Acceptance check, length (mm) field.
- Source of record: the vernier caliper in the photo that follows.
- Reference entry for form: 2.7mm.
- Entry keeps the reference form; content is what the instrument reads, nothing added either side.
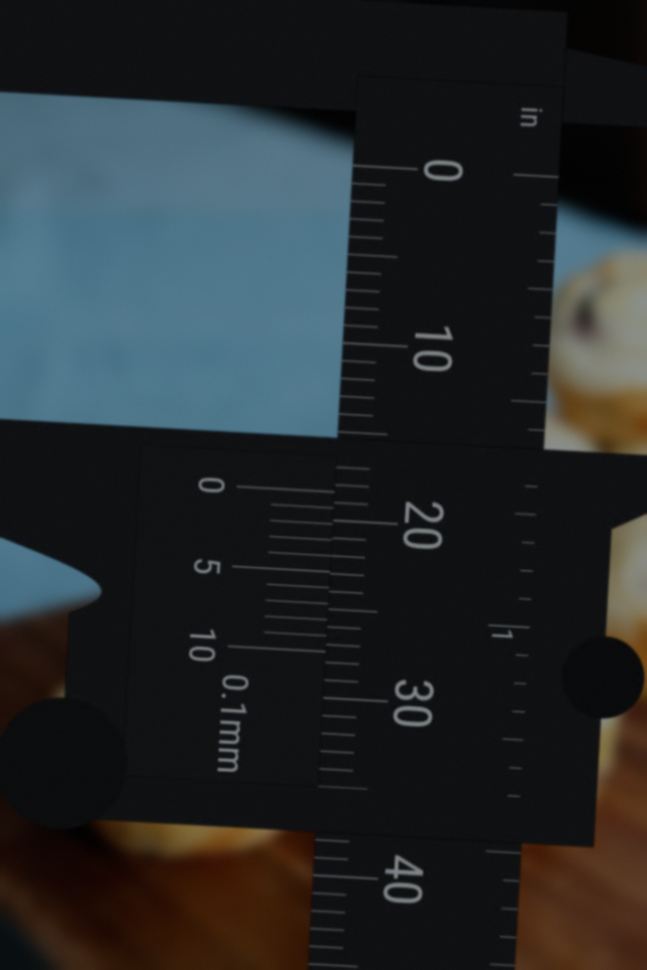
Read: 18.4mm
